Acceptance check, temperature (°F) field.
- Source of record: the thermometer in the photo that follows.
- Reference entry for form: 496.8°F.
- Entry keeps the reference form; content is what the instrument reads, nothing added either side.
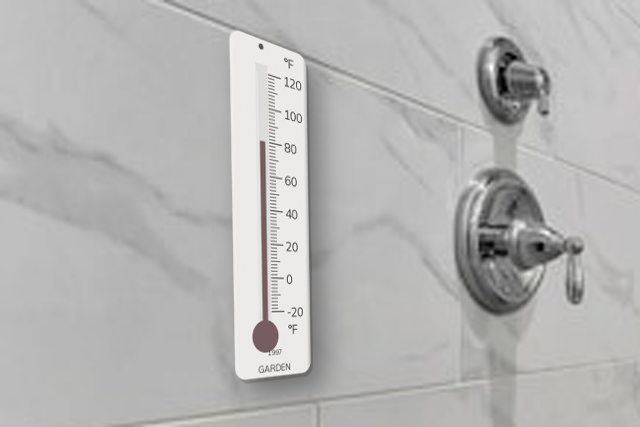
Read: 80°F
